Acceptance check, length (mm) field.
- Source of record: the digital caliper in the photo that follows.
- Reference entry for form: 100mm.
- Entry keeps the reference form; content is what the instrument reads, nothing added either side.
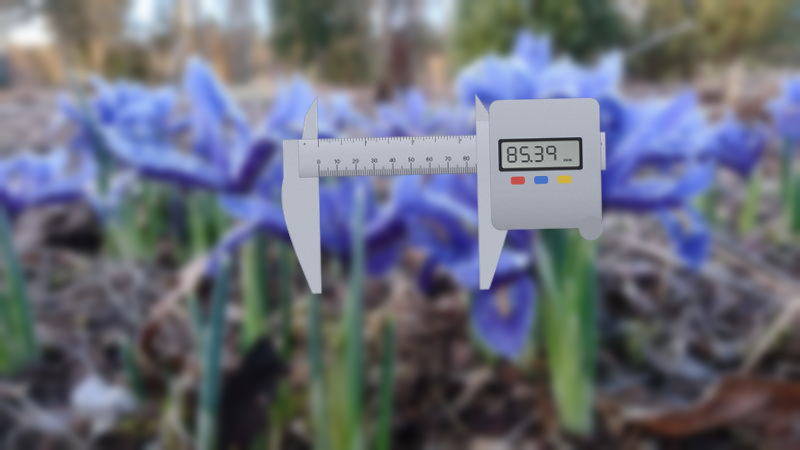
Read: 85.39mm
